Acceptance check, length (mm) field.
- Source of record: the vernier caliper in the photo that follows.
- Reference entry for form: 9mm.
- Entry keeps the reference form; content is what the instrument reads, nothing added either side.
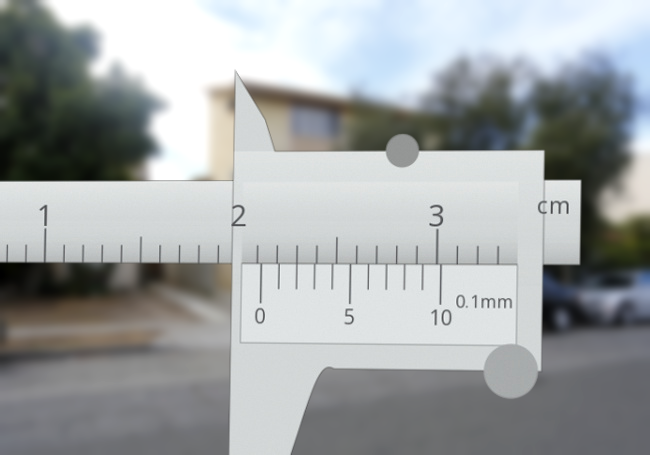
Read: 21.2mm
